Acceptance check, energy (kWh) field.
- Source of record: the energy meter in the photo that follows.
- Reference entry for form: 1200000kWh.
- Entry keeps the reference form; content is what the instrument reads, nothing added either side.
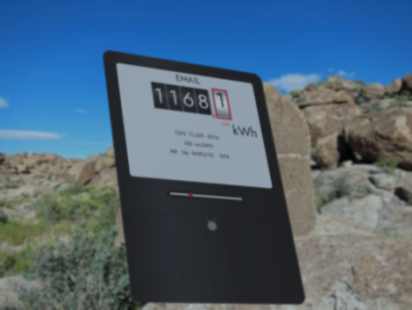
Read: 1168.1kWh
